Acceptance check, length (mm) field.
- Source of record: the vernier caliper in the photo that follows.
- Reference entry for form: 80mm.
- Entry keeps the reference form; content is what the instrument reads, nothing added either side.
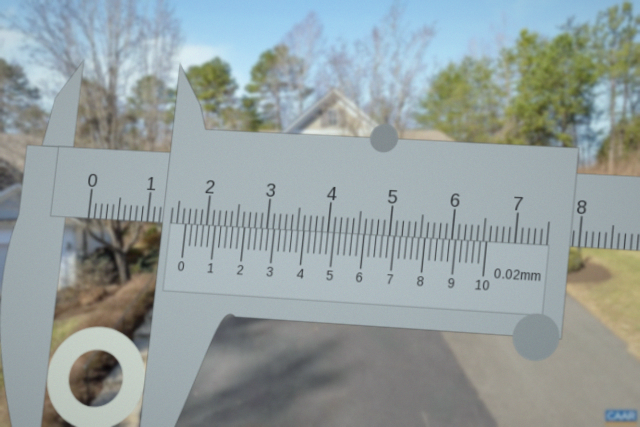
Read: 16.5mm
